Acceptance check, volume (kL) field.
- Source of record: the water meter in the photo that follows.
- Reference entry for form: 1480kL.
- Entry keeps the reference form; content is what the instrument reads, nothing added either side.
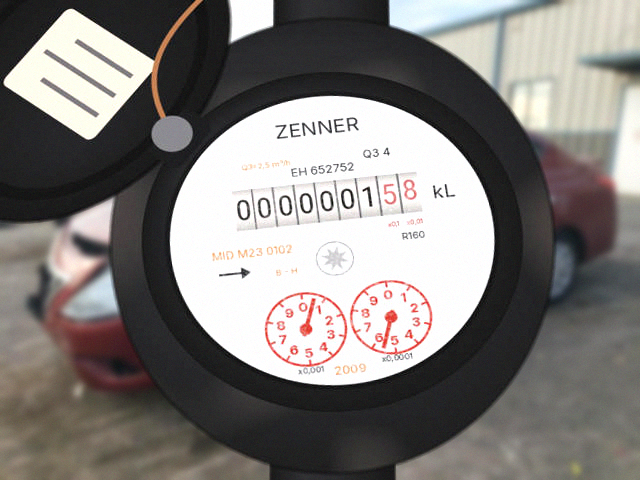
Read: 1.5805kL
